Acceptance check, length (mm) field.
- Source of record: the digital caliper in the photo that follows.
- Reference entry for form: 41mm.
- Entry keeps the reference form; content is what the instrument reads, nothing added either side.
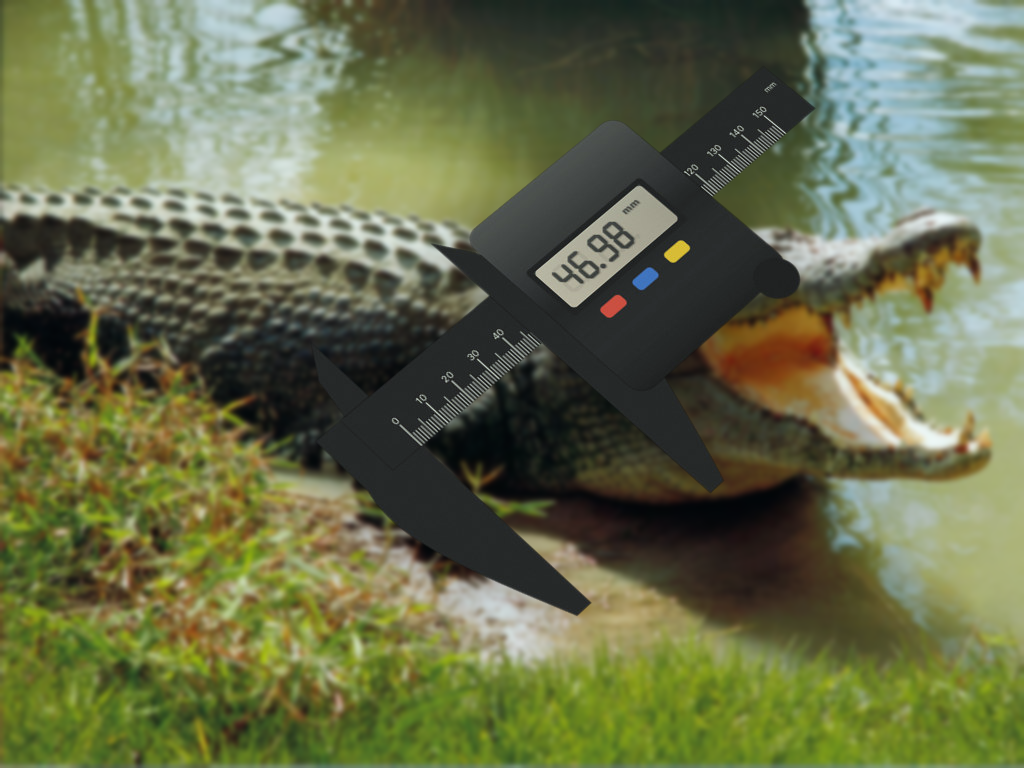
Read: 46.98mm
